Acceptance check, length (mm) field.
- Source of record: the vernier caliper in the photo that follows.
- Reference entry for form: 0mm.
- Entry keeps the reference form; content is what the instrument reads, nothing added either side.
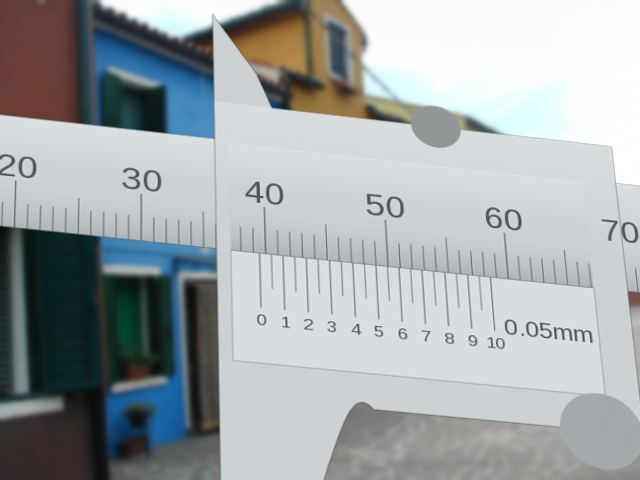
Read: 39.5mm
